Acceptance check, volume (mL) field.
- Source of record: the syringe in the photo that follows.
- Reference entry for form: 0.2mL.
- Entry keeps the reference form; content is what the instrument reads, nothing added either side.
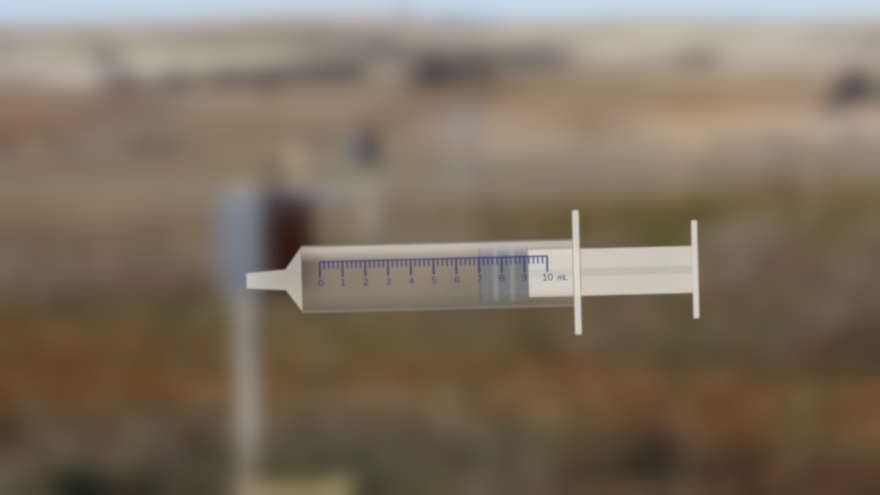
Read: 7mL
